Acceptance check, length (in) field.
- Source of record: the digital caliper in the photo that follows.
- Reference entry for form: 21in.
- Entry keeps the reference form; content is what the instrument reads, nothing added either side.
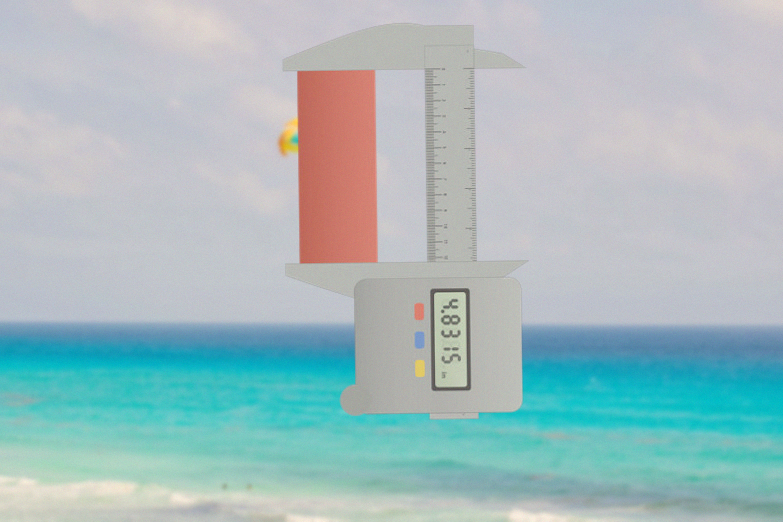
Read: 4.8315in
